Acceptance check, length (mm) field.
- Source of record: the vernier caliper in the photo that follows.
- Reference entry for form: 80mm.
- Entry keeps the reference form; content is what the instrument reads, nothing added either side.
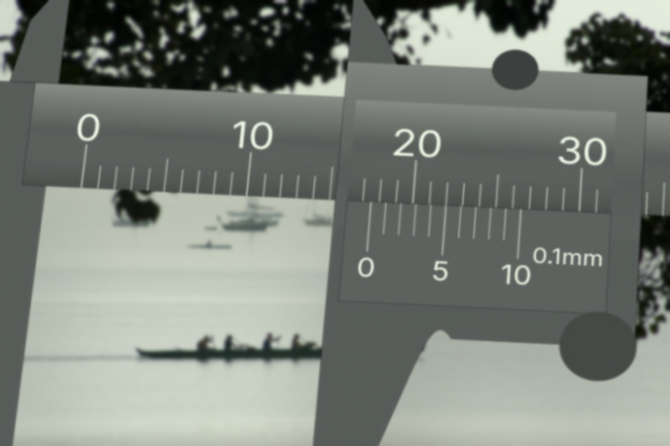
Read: 17.5mm
